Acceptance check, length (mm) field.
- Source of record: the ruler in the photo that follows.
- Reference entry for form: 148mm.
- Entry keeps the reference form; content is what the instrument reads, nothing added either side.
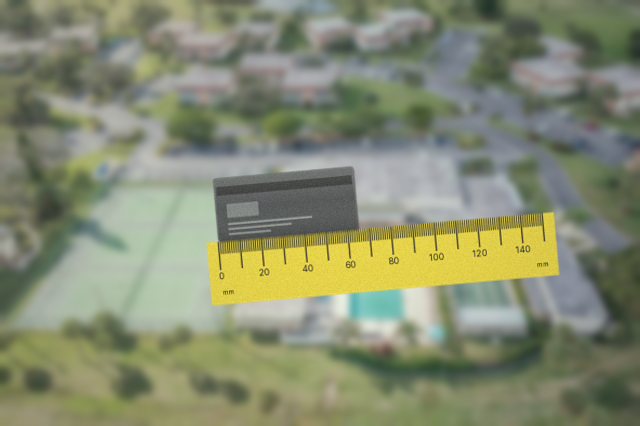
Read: 65mm
